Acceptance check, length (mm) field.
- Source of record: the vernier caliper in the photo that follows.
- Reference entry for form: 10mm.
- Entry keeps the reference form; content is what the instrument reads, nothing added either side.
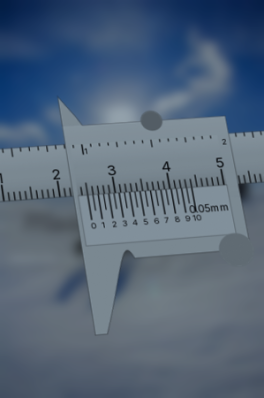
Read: 25.0mm
